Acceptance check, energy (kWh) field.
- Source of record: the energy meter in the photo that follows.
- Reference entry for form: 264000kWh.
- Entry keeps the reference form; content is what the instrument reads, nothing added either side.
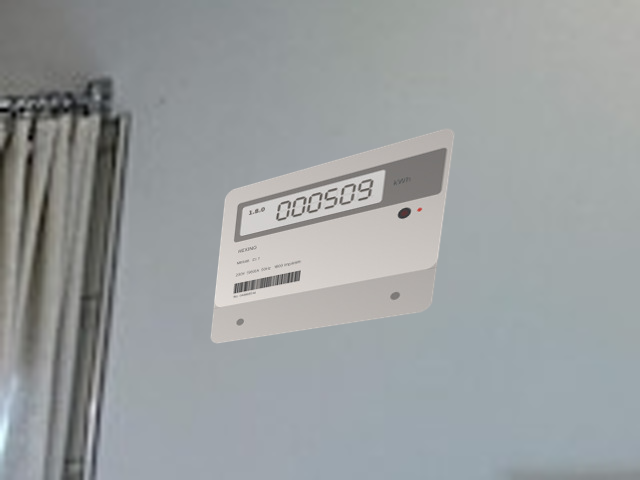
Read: 509kWh
